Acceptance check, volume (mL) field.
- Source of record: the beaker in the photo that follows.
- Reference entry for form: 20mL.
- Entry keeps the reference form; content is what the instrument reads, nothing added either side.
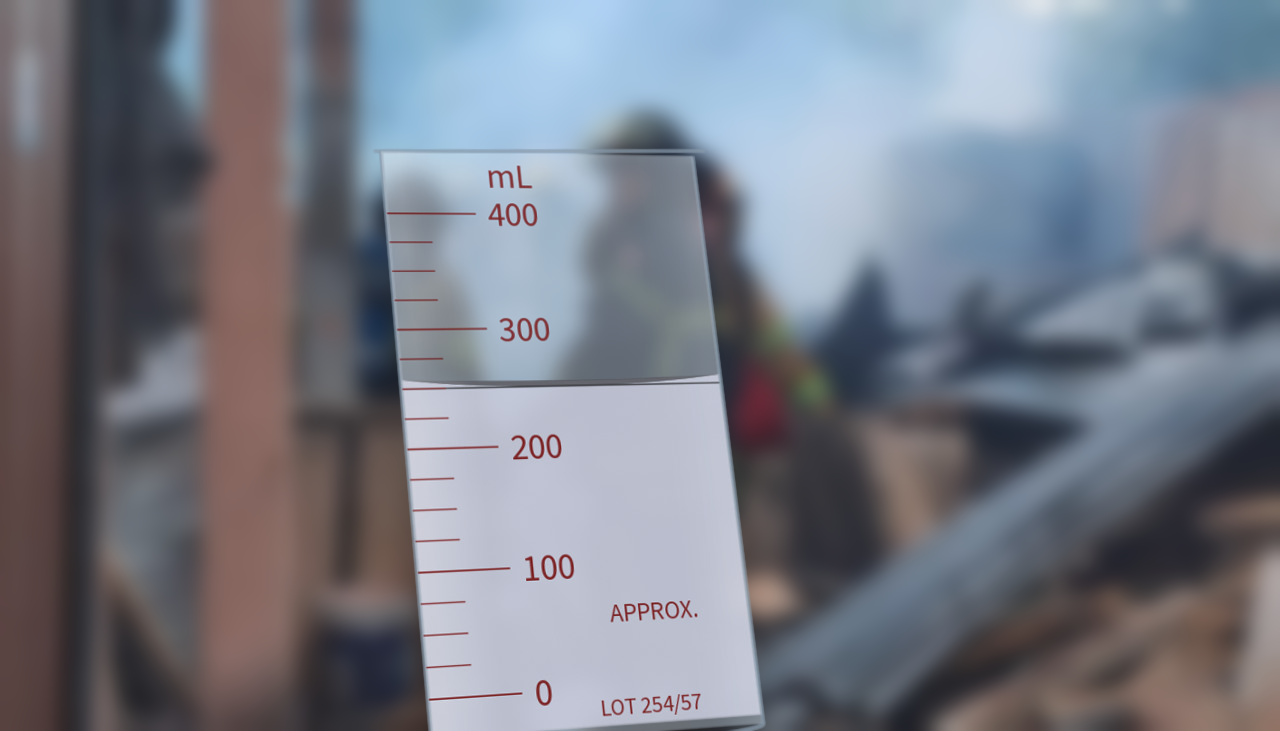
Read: 250mL
